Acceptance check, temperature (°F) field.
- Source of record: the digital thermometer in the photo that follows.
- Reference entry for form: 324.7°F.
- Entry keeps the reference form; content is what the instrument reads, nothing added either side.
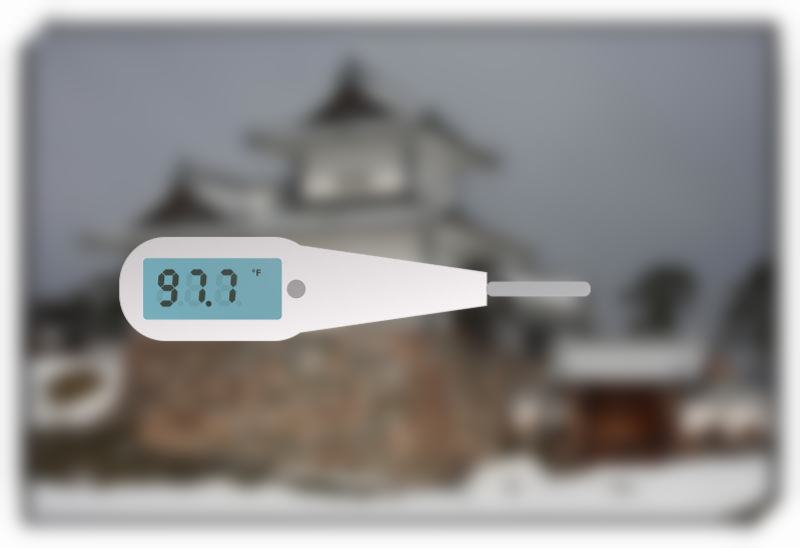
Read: 97.7°F
